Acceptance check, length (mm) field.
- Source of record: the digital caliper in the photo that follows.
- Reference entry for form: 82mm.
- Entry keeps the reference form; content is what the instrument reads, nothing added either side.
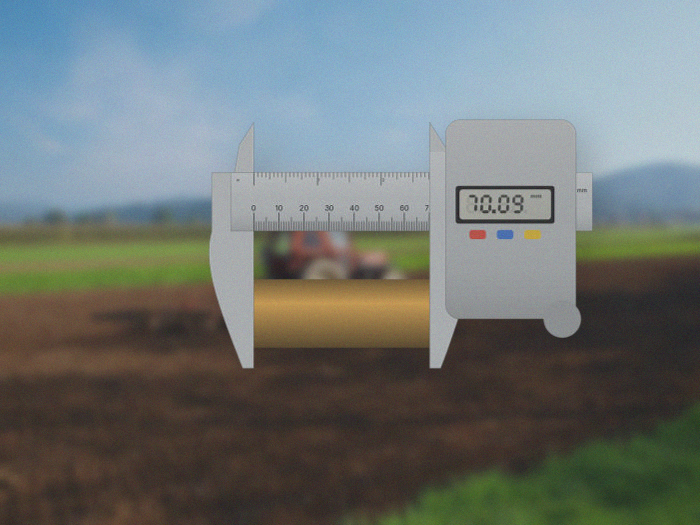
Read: 70.09mm
